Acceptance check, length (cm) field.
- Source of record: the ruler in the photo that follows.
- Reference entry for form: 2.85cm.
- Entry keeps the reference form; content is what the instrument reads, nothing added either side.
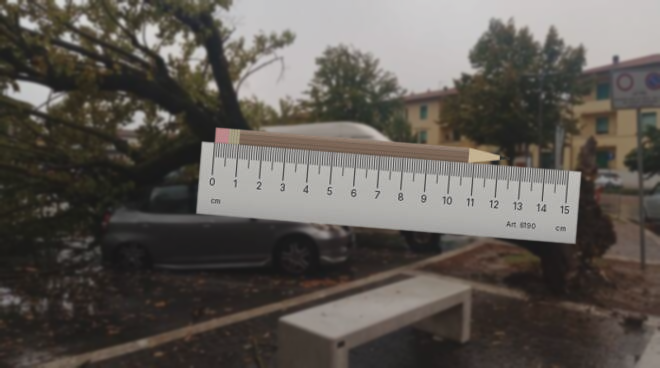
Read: 12.5cm
